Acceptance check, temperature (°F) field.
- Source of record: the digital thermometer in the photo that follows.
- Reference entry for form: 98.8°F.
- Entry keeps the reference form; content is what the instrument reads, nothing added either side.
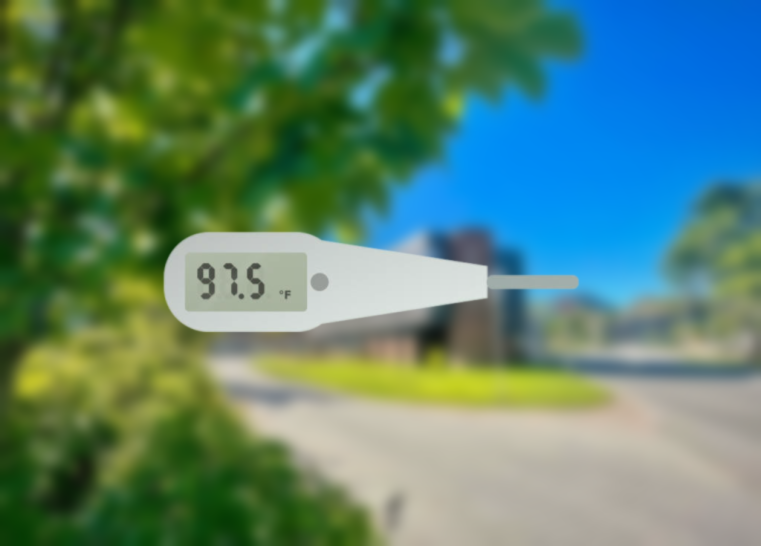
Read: 97.5°F
